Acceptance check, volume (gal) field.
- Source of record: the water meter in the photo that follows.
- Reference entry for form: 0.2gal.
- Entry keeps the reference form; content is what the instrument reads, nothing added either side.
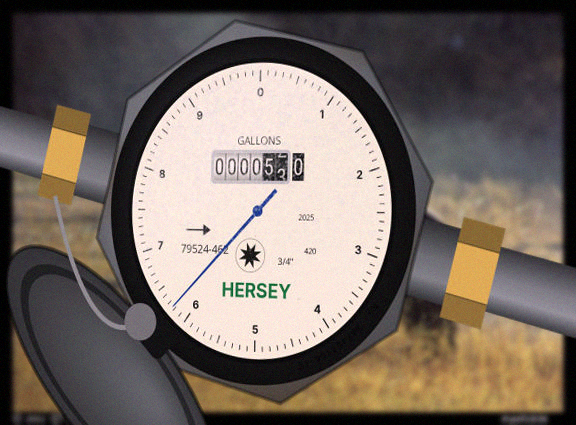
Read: 526.2gal
